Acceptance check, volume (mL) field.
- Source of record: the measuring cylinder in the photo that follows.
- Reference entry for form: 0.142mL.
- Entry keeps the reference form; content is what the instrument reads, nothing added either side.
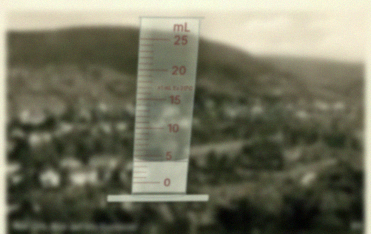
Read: 4mL
